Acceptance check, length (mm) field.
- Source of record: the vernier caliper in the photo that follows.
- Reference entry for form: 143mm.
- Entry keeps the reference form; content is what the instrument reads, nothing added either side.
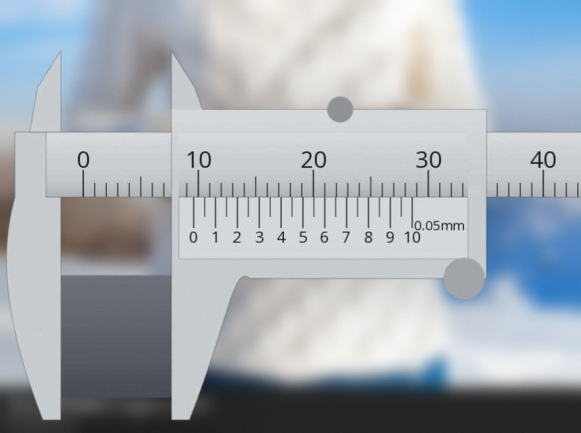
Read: 9.6mm
